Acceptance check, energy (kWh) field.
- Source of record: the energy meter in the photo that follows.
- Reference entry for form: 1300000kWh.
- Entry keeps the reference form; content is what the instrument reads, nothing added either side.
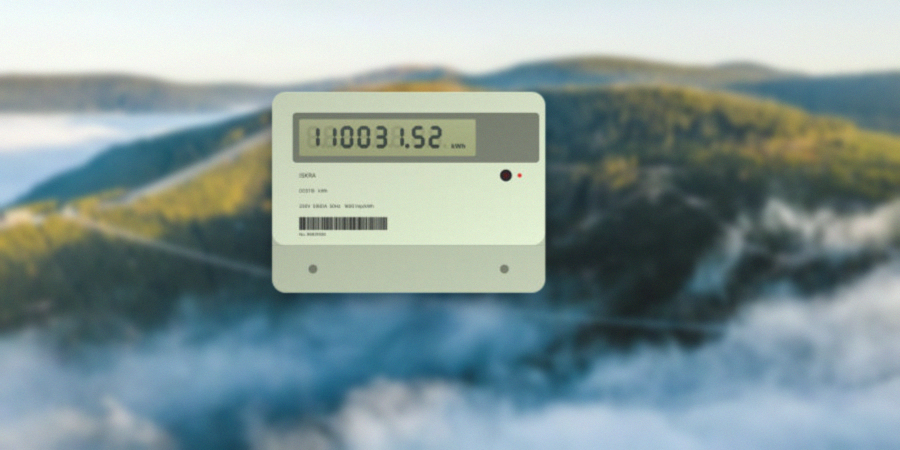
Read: 110031.52kWh
